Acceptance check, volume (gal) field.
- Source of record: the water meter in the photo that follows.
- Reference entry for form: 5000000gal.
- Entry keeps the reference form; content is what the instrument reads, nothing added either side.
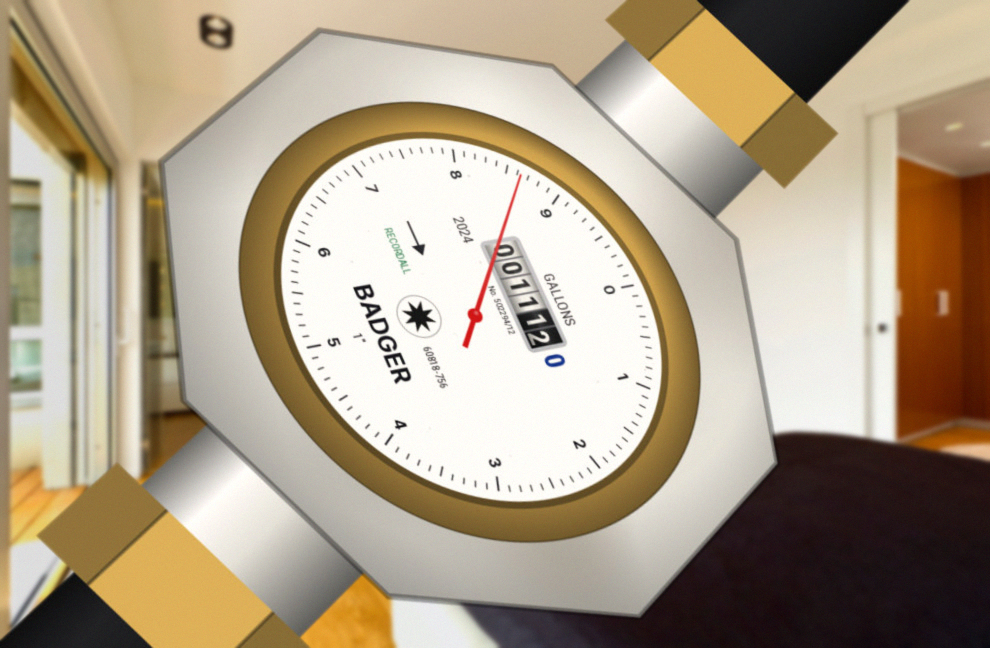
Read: 11118.6gal
